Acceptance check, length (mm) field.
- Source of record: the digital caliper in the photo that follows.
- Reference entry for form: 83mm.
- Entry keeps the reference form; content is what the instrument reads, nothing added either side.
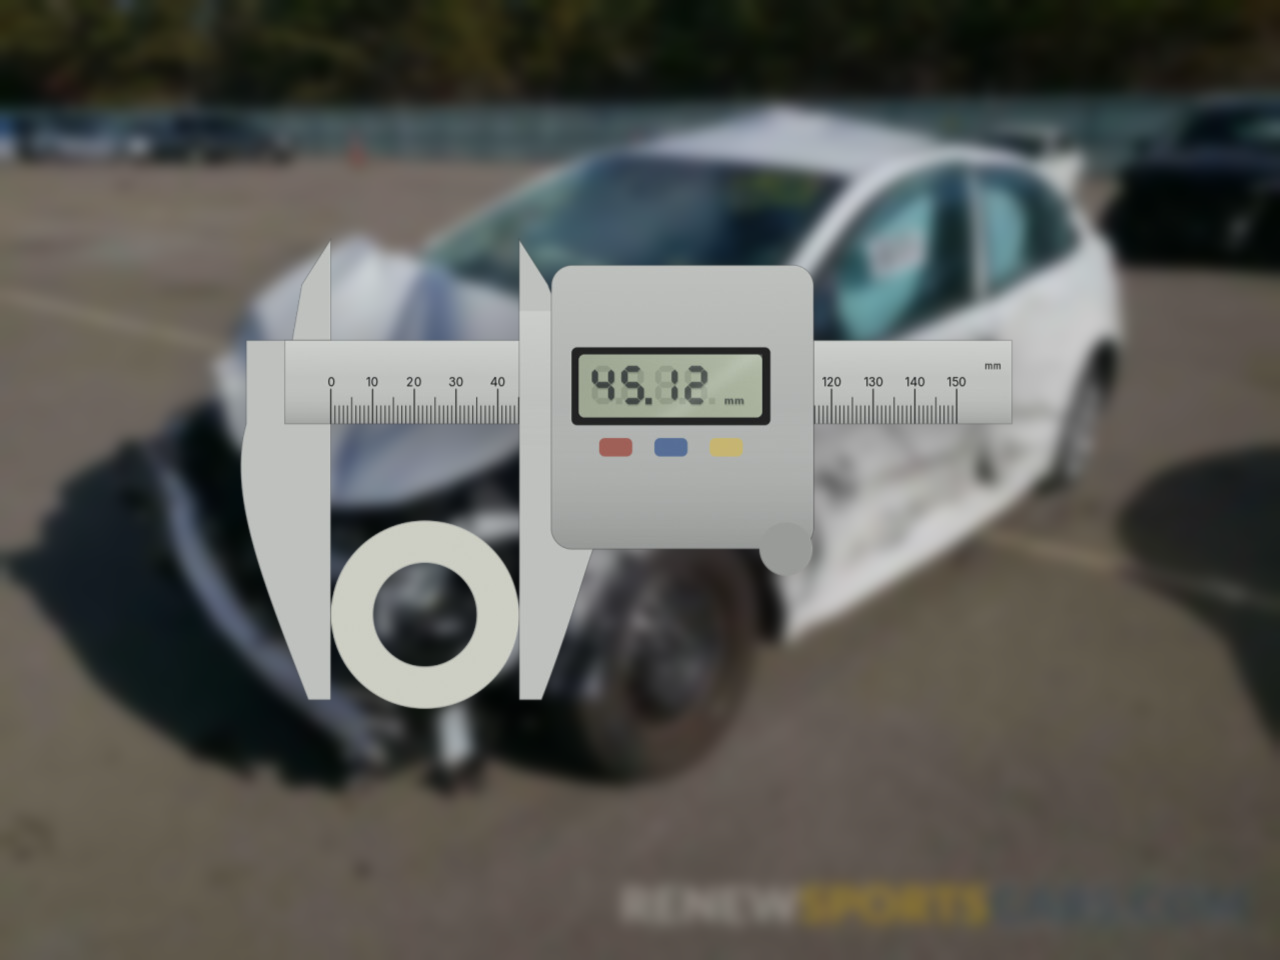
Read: 45.12mm
